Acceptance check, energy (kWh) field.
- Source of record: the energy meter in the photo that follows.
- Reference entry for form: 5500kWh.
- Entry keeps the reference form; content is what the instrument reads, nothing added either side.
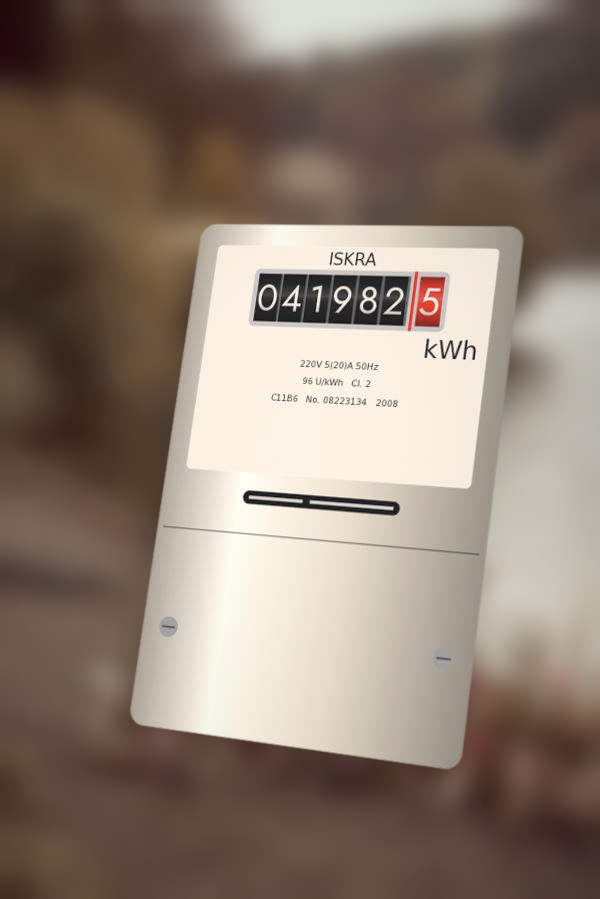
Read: 41982.5kWh
